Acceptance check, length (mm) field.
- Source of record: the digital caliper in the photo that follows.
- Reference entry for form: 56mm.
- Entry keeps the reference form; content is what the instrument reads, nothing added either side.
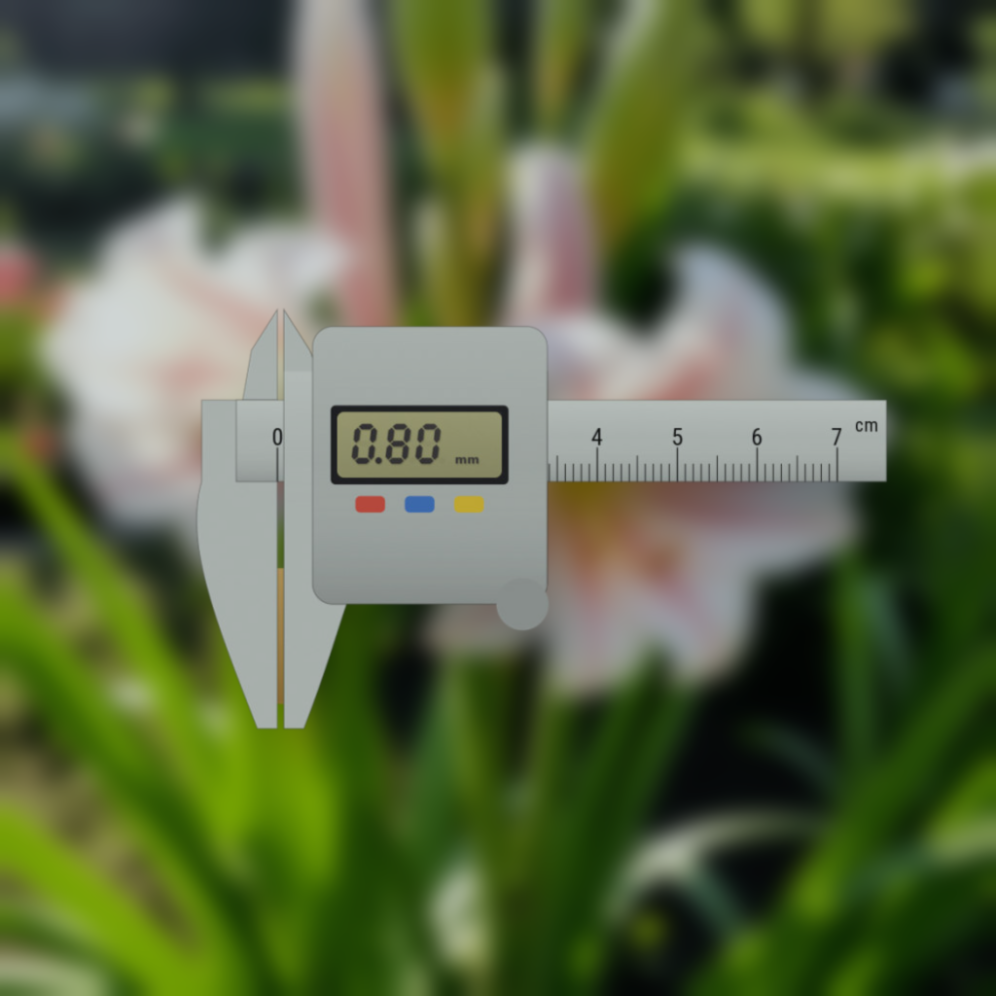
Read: 0.80mm
